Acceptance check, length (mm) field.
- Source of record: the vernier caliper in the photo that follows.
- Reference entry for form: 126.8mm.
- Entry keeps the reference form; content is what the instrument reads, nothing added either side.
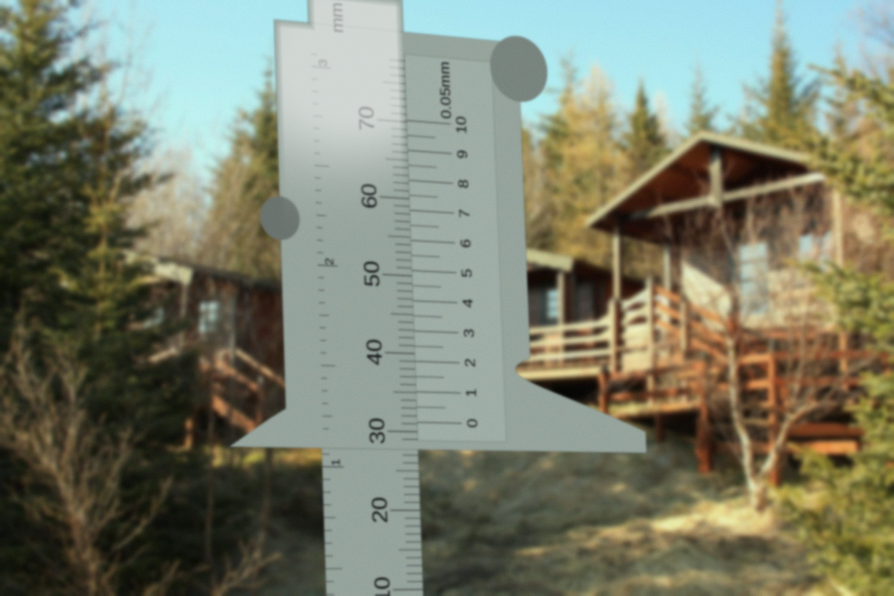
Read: 31.2mm
